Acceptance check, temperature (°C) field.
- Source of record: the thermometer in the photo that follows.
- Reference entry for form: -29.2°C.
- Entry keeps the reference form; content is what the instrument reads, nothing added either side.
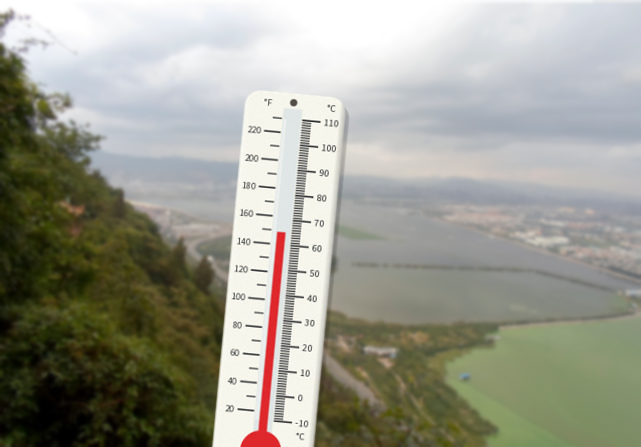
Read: 65°C
